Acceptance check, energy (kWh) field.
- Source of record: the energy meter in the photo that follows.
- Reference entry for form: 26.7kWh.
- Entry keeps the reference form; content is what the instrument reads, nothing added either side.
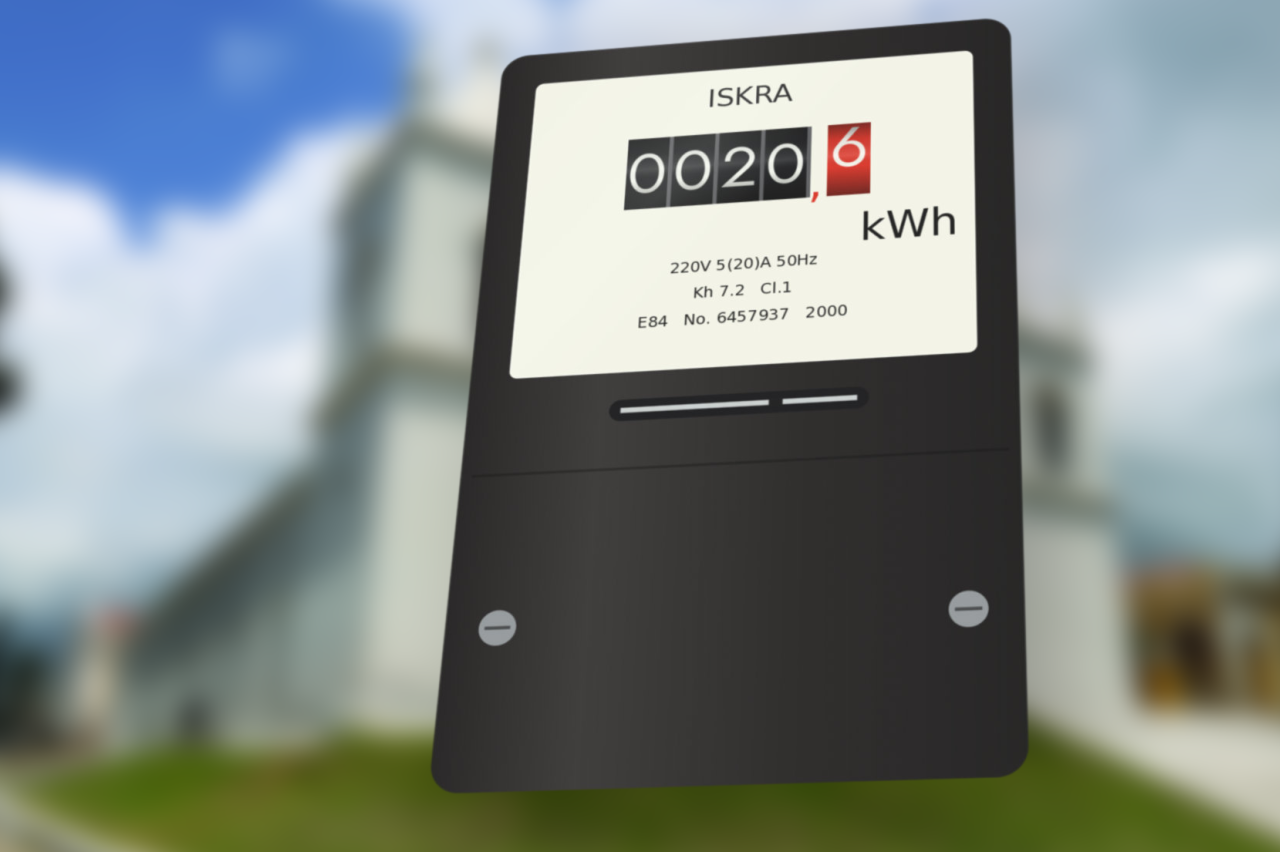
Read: 20.6kWh
